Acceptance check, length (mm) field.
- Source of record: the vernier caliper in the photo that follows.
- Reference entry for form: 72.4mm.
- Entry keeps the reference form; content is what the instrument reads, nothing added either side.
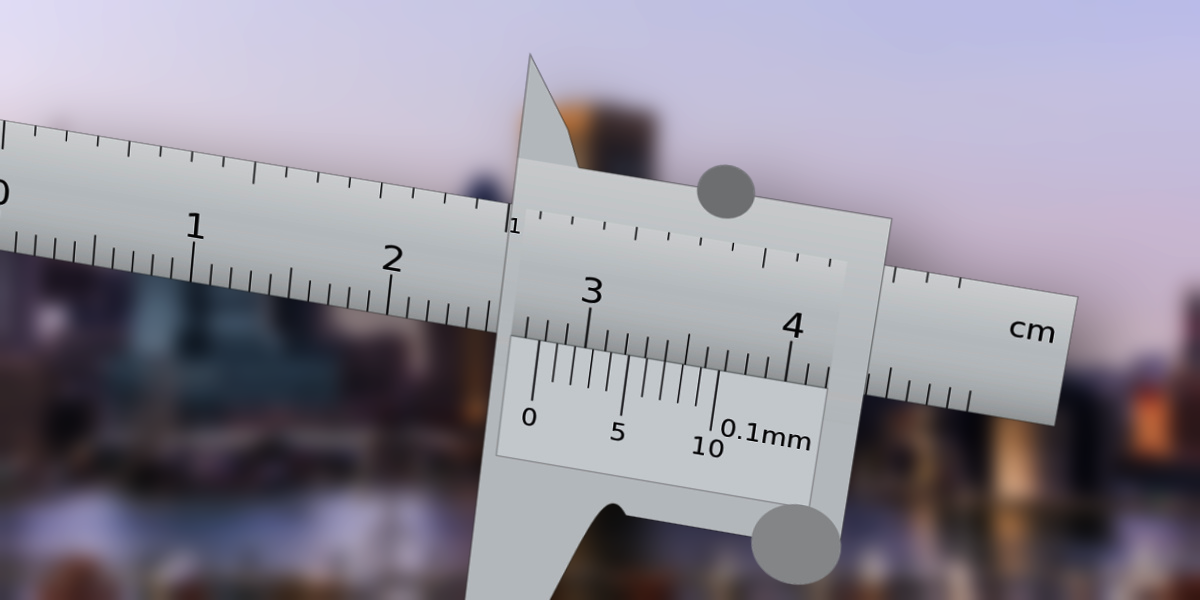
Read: 27.7mm
